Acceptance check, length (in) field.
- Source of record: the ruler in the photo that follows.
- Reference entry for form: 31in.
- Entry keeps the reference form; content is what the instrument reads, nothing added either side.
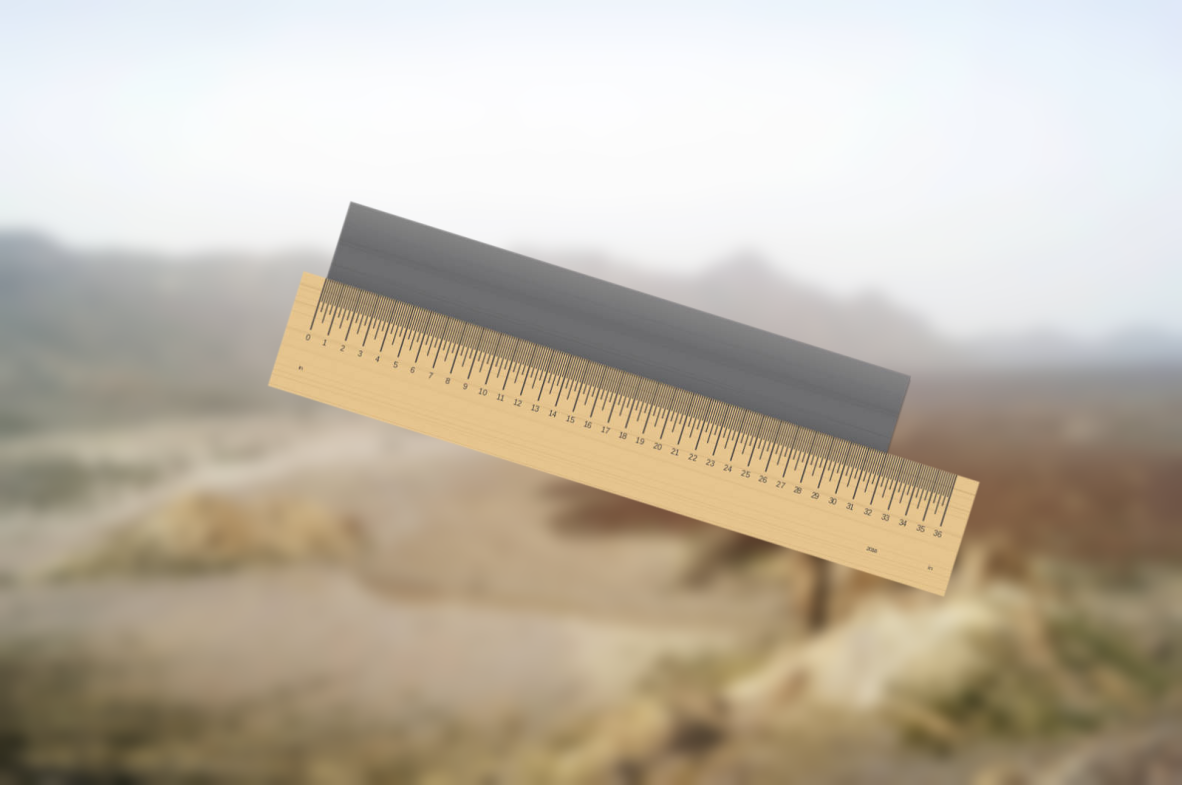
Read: 32in
